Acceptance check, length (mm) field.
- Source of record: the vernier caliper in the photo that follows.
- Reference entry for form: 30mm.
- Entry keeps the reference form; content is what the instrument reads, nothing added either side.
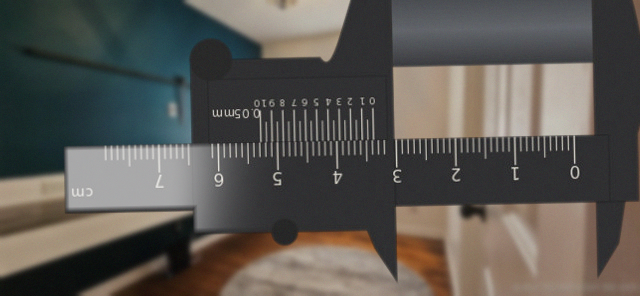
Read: 33.8mm
